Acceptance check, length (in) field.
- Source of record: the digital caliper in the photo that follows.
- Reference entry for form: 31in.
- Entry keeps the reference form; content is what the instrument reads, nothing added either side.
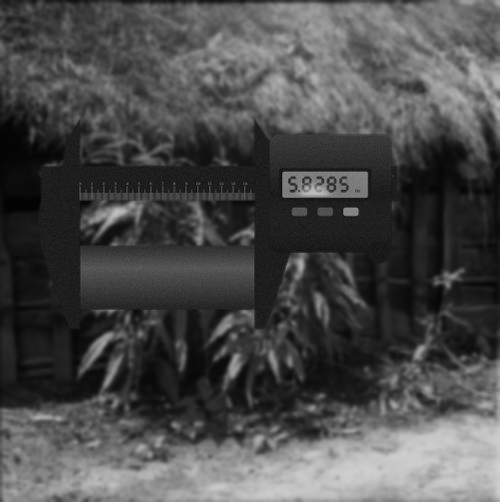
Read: 5.8285in
